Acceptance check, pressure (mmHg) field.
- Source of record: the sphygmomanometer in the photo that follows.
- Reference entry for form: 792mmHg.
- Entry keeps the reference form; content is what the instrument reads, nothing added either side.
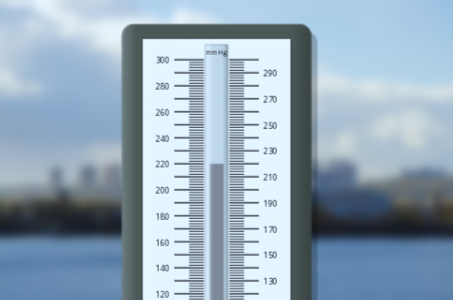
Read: 220mmHg
